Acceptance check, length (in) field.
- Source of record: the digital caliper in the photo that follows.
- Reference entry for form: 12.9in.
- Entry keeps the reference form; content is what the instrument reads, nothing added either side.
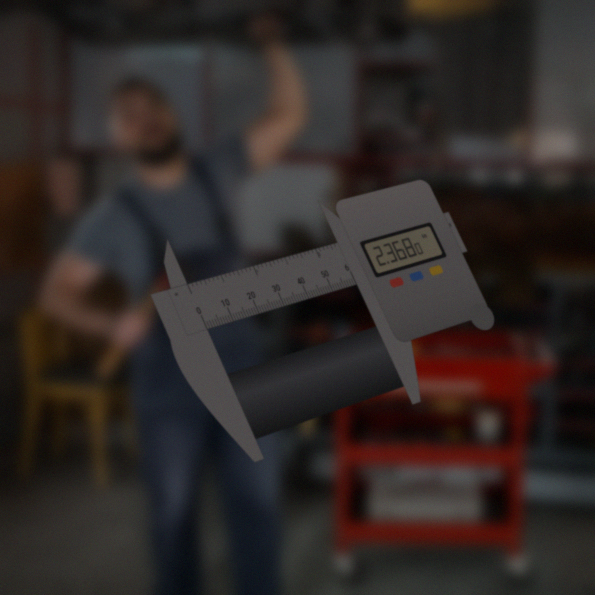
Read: 2.3680in
